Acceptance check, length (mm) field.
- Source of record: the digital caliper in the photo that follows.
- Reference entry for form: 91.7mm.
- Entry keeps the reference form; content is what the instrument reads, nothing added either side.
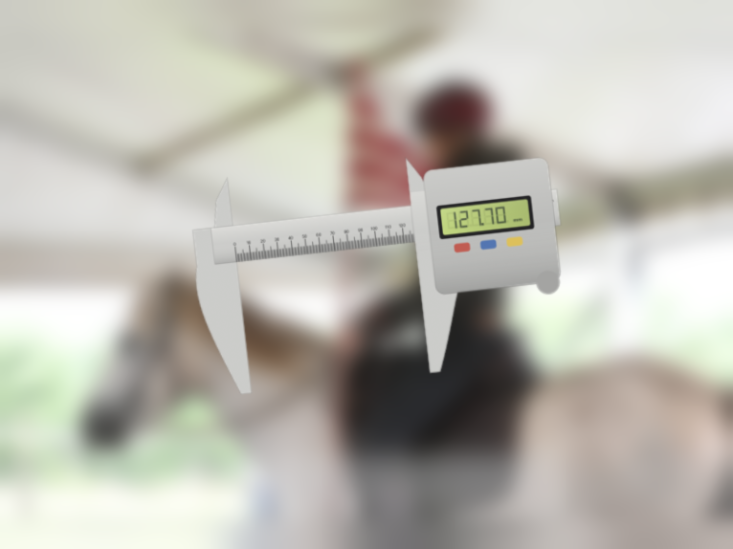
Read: 127.70mm
